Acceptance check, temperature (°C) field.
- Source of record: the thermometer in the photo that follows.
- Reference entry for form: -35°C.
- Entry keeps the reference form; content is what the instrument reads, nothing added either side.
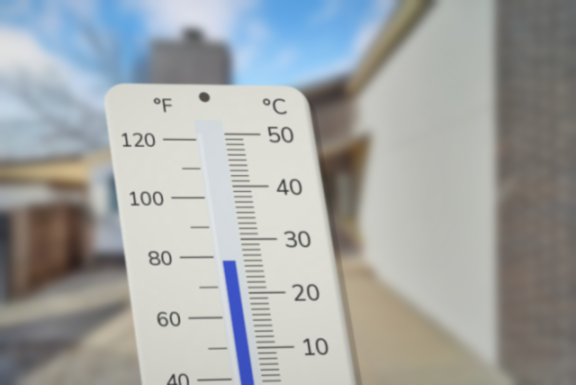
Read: 26°C
